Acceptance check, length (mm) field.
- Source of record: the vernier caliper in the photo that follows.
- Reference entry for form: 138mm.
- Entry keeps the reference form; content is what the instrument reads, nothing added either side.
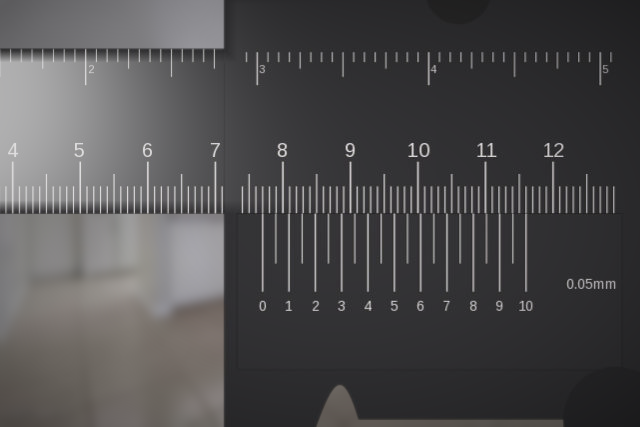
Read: 77.0mm
